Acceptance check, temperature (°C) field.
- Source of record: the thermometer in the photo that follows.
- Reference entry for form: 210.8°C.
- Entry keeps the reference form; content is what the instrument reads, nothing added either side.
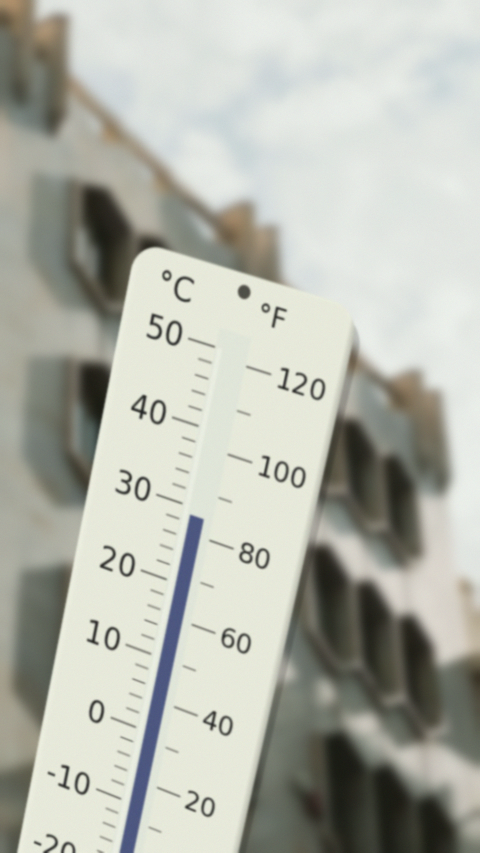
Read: 29°C
